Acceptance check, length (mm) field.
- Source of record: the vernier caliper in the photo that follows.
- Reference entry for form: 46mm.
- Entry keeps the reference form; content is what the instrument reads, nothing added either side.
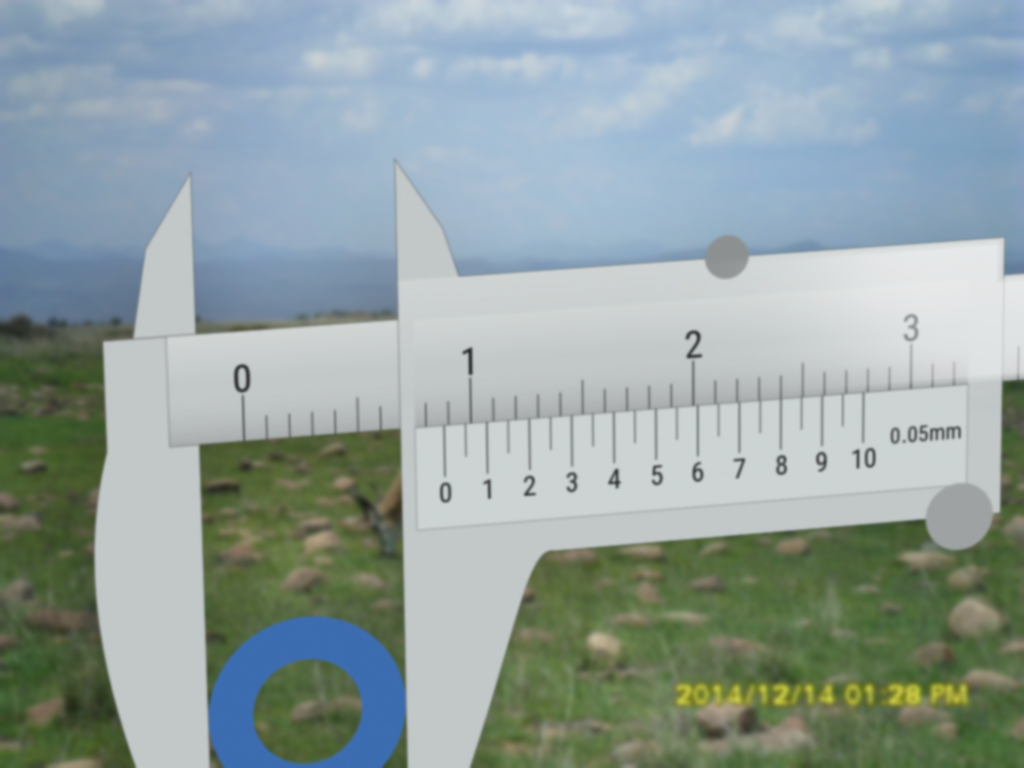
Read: 8.8mm
